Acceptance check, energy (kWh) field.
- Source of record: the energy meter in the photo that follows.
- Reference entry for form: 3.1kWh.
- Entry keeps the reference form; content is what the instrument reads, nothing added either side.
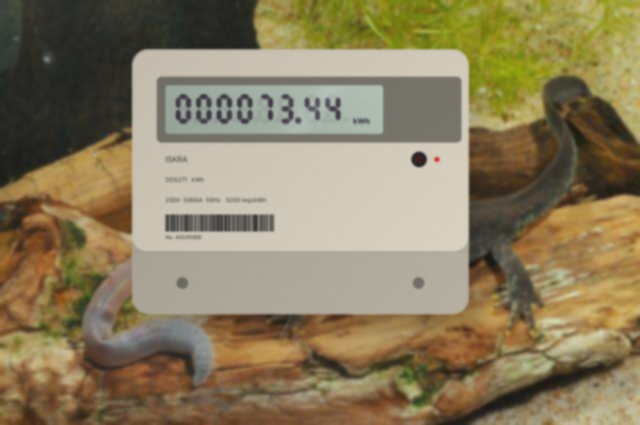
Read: 73.44kWh
